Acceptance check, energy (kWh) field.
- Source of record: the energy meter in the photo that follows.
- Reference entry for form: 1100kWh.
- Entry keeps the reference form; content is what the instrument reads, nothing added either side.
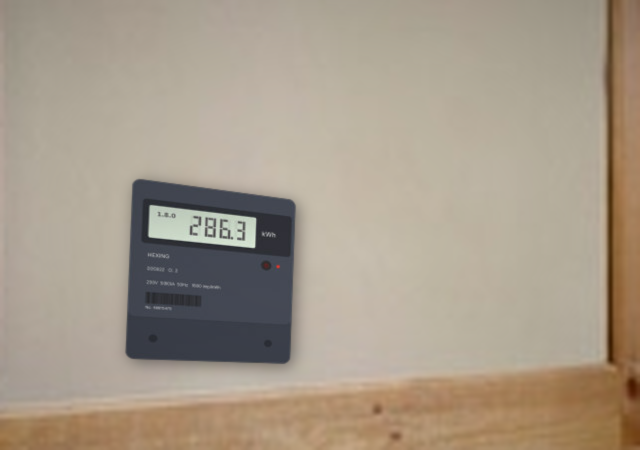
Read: 286.3kWh
